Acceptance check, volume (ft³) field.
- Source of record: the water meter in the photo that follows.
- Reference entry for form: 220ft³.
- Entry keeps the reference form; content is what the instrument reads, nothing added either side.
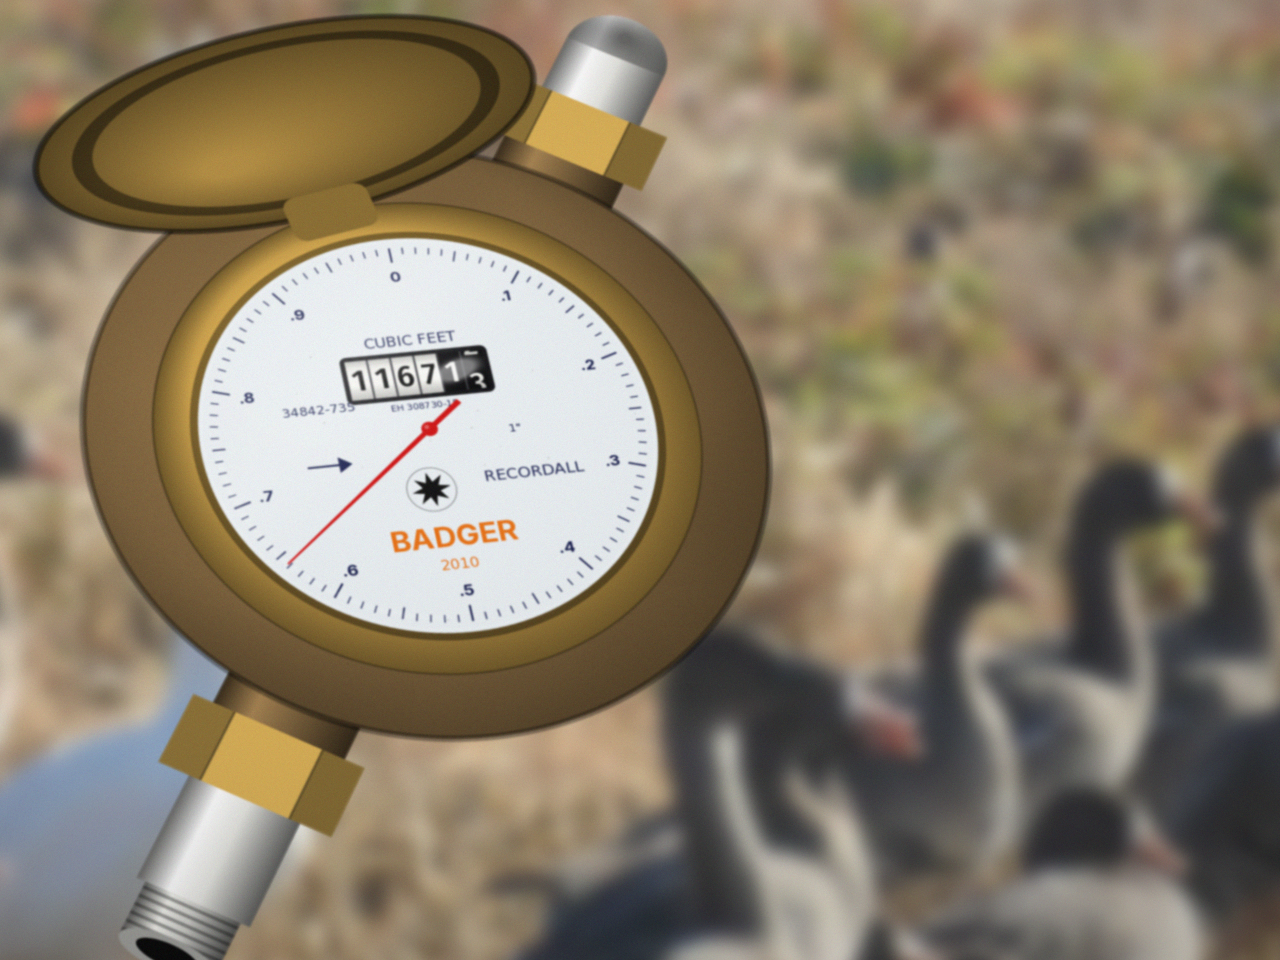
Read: 116712.64ft³
